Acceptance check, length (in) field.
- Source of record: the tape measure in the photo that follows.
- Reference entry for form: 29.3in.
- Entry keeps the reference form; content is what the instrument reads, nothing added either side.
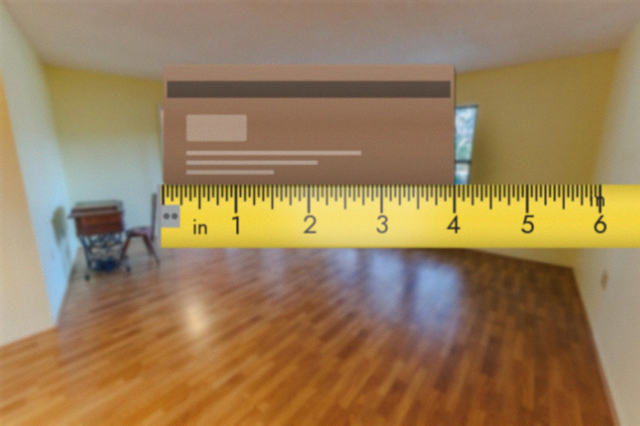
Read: 4in
